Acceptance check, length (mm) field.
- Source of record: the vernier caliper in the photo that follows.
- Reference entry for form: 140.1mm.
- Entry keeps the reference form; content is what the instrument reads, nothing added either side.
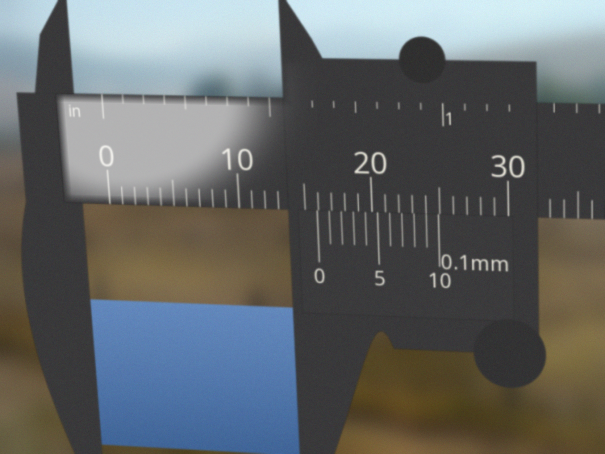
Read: 15.9mm
